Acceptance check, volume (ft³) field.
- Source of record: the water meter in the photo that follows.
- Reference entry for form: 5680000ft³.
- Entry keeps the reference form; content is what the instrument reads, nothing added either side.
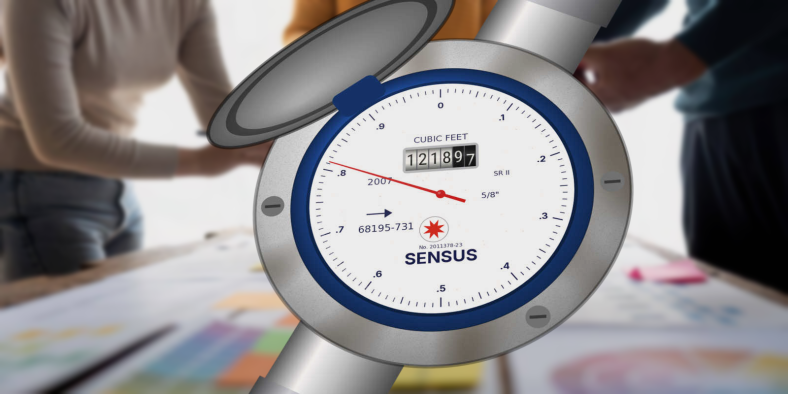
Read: 121896.81ft³
